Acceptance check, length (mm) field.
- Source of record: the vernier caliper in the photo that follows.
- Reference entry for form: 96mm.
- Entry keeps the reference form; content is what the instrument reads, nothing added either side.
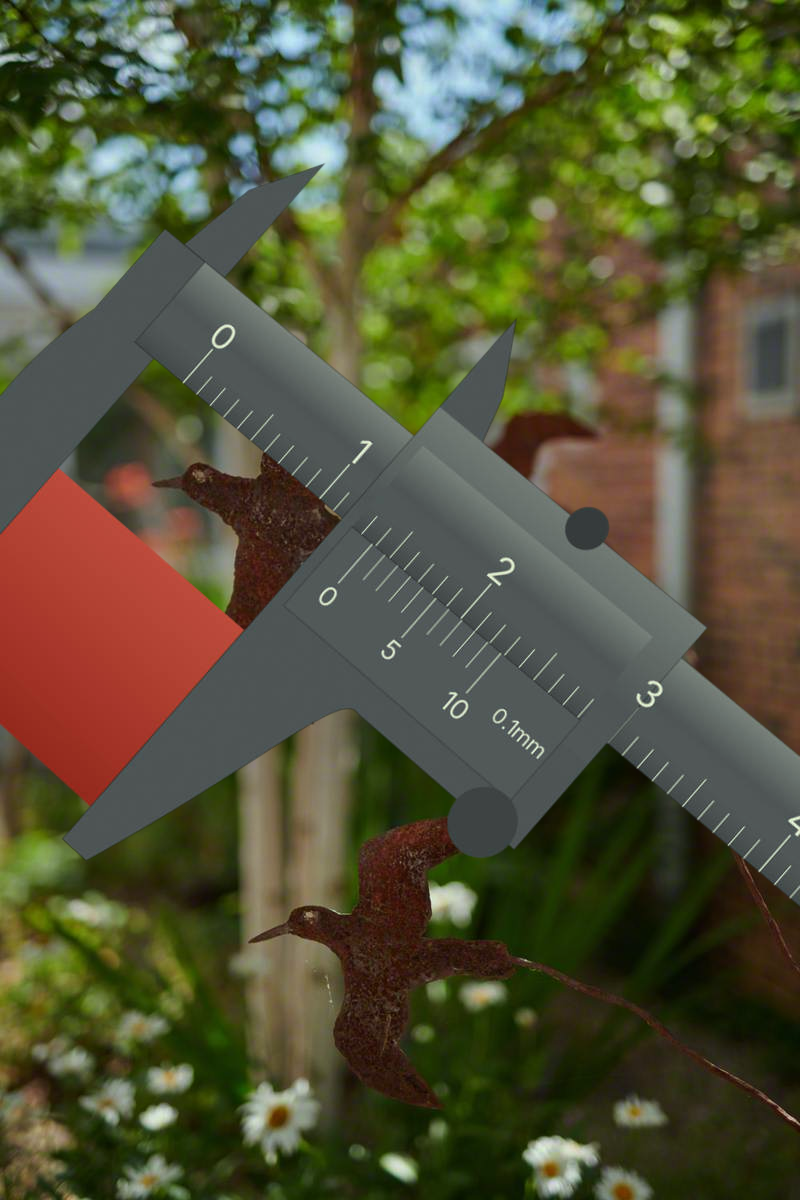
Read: 13.8mm
